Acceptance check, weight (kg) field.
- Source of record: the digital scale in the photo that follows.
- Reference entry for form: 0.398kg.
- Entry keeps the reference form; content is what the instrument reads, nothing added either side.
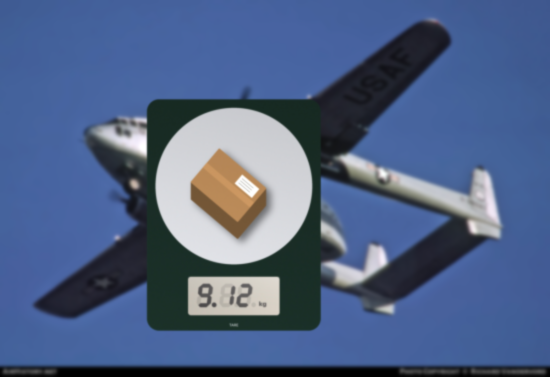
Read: 9.12kg
